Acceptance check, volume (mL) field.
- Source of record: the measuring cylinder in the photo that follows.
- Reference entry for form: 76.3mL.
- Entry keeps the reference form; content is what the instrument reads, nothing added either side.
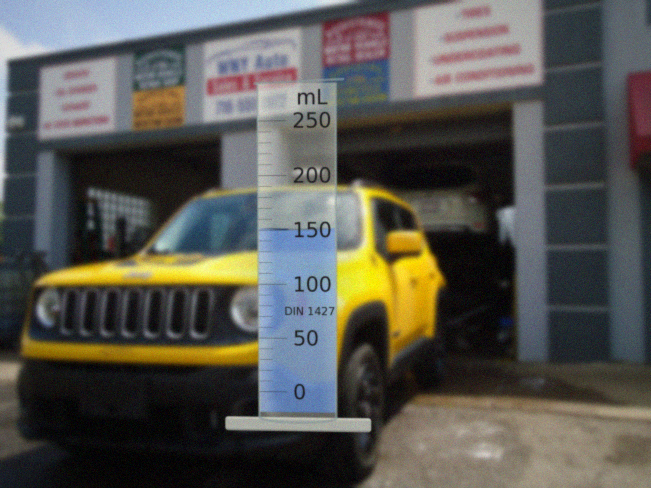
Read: 150mL
